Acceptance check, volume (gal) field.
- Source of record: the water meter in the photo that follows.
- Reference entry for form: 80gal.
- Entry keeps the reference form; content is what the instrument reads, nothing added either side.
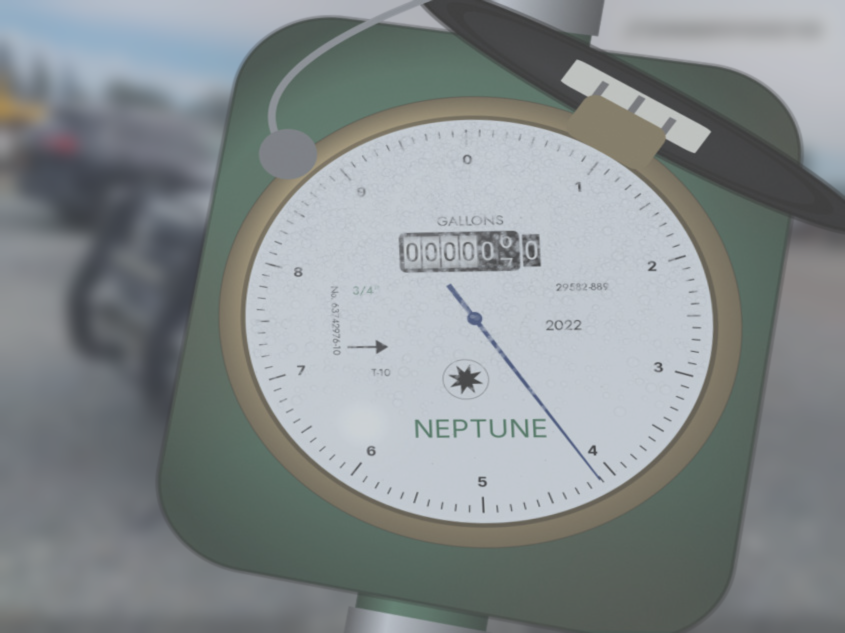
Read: 64.1gal
